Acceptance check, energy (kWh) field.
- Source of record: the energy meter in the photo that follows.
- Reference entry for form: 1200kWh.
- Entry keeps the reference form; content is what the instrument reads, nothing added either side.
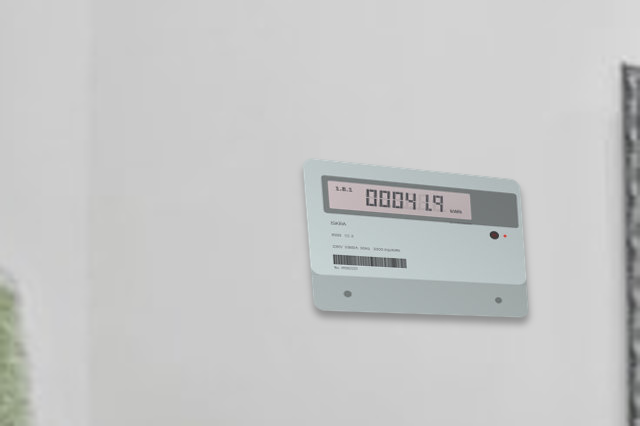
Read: 41.9kWh
